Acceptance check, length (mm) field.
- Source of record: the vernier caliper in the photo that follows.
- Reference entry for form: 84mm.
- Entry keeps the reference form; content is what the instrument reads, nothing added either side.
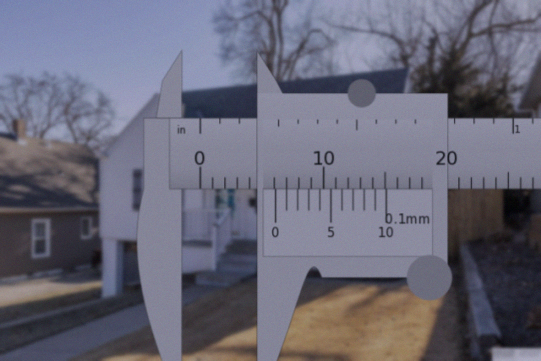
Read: 6.1mm
